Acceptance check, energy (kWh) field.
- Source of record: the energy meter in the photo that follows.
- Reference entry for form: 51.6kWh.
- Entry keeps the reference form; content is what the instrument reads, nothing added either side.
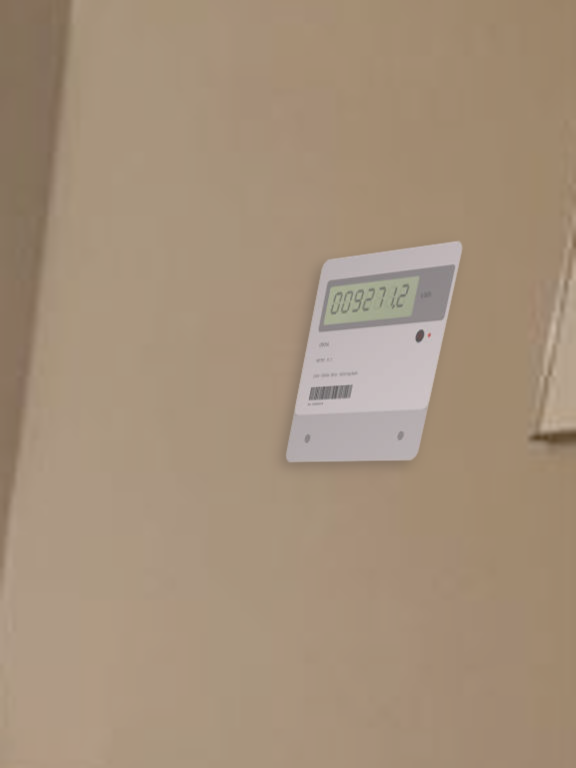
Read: 9271.2kWh
